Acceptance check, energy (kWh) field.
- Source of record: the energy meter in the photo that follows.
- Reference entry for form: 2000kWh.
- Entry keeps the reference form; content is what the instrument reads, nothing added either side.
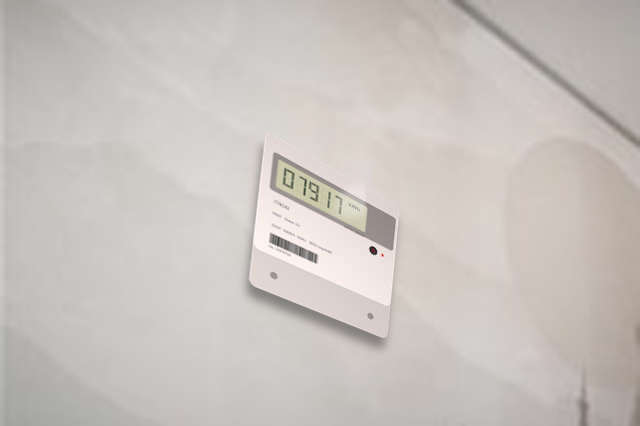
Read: 7917kWh
